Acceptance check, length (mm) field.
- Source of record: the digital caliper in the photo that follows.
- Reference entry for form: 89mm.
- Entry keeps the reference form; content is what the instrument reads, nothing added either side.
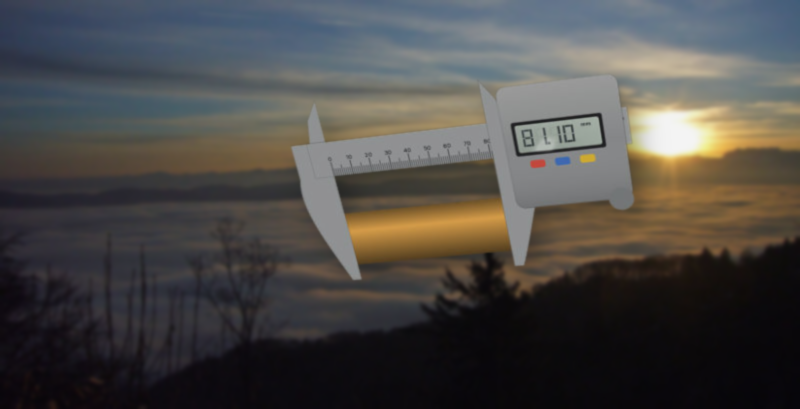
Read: 81.10mm
